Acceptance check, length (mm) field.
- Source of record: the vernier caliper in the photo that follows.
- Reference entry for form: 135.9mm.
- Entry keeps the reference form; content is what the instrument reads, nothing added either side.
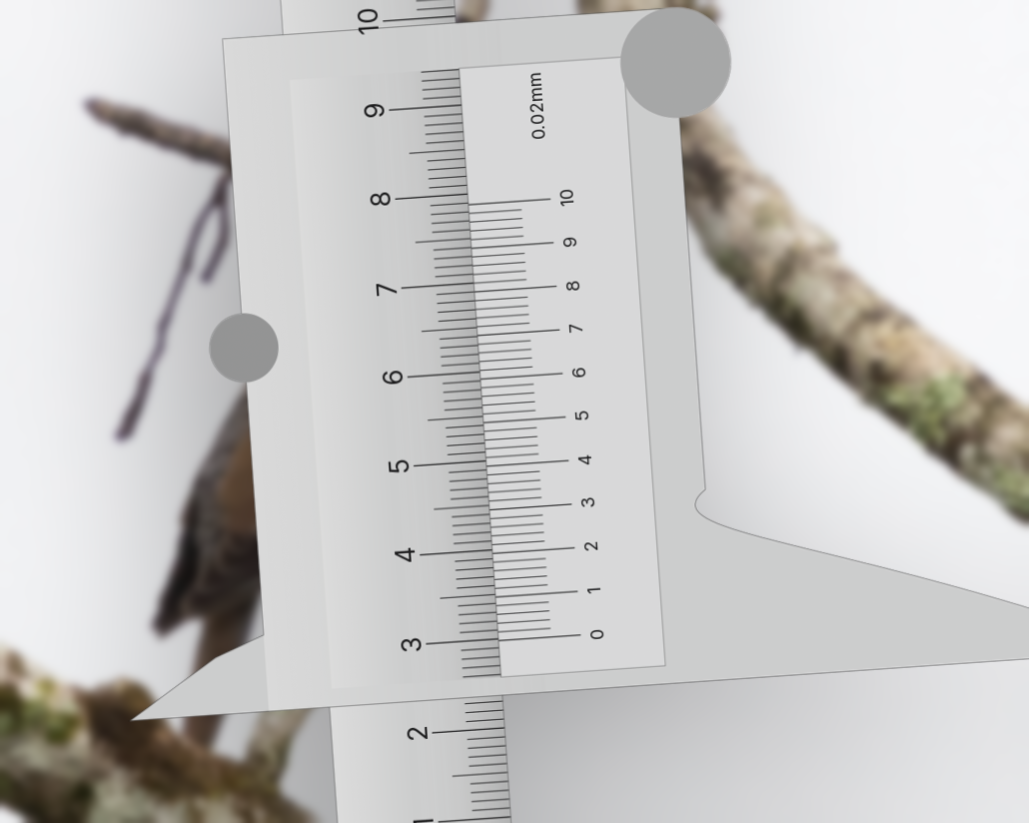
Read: 29.8mm
